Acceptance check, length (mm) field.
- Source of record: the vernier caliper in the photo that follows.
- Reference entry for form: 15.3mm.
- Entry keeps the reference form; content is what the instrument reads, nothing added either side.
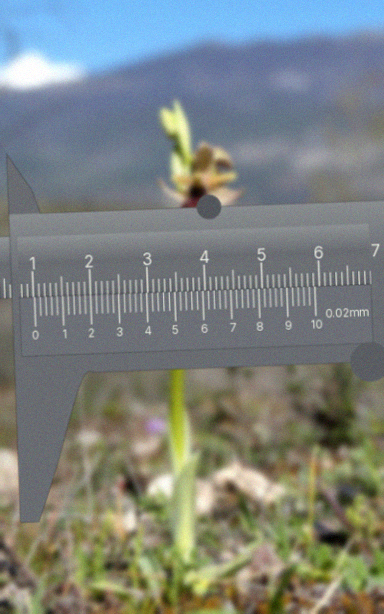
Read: 10.2mm
